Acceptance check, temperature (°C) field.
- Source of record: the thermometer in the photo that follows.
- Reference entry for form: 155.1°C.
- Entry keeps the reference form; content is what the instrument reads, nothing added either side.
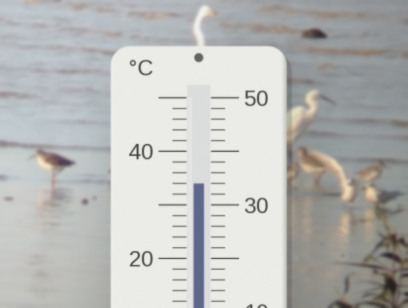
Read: 34°C
